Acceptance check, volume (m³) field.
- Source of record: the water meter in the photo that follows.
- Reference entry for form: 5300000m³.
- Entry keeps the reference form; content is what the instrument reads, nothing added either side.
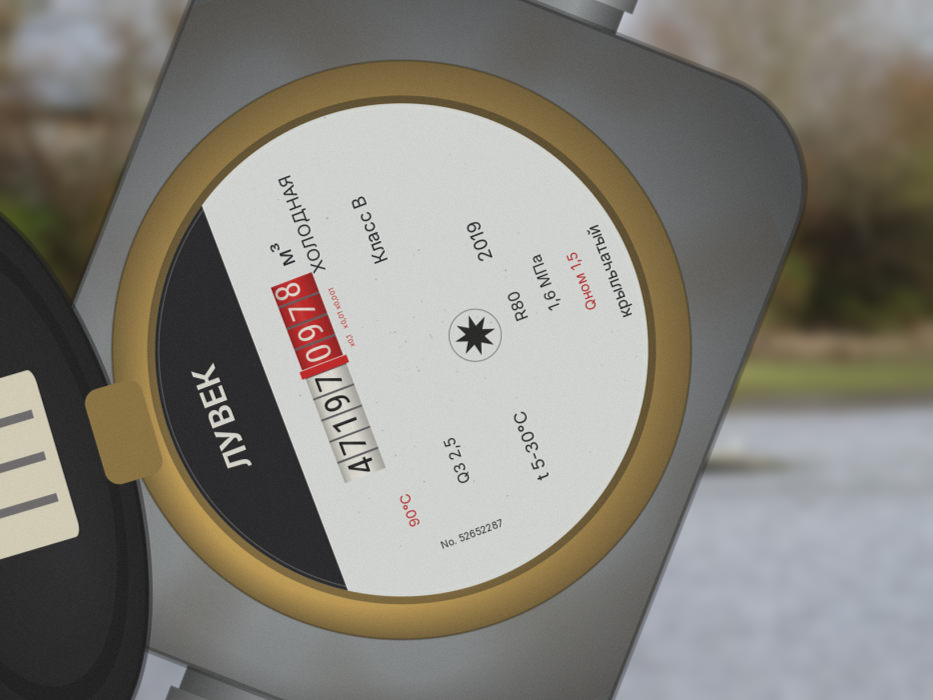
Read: 47197.0978m³
